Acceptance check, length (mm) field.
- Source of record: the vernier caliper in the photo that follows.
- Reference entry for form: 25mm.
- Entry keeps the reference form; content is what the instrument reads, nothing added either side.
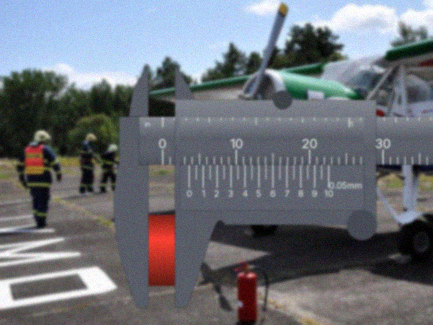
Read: 3.6mm
